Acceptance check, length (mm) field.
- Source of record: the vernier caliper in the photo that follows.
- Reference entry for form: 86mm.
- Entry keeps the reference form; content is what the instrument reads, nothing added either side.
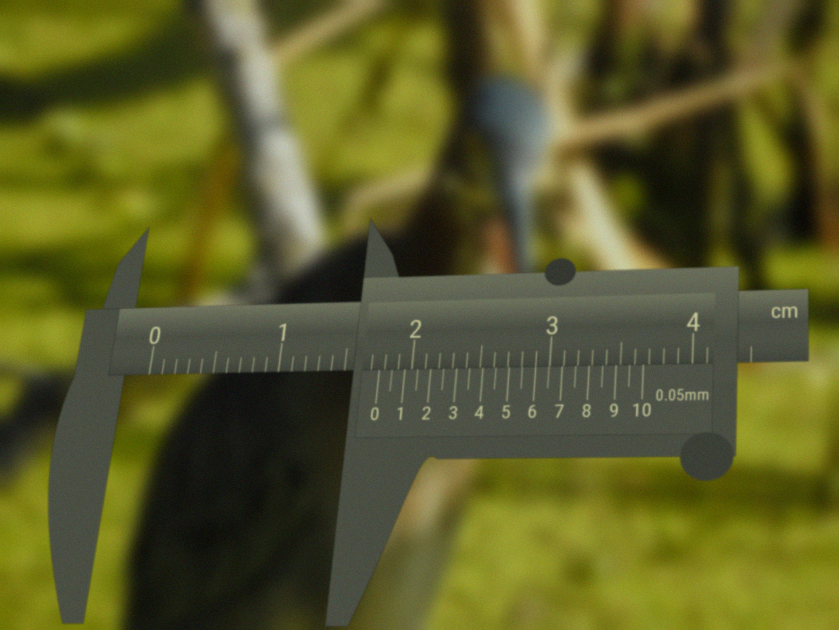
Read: 17.6mm
